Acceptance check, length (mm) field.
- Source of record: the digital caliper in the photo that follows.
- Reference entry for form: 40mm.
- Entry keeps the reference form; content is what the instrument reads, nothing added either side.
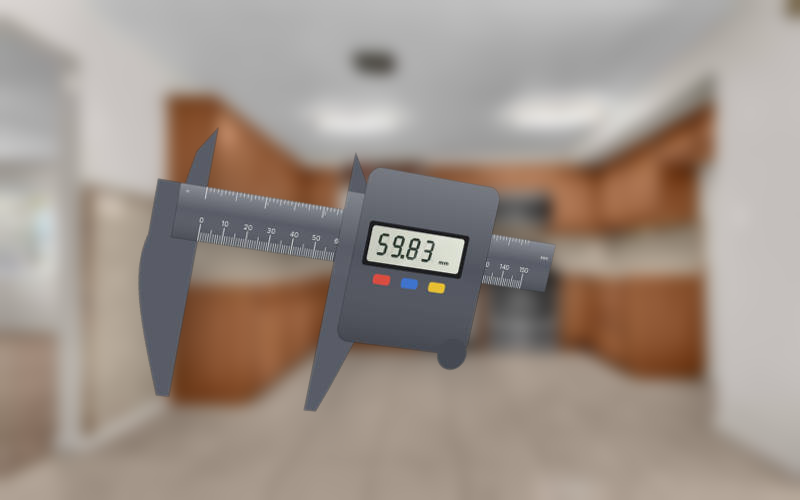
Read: 59.83mm
